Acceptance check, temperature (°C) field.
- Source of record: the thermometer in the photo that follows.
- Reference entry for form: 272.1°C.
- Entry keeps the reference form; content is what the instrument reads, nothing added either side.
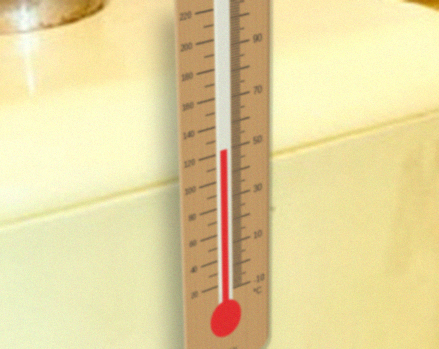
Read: 50°C
